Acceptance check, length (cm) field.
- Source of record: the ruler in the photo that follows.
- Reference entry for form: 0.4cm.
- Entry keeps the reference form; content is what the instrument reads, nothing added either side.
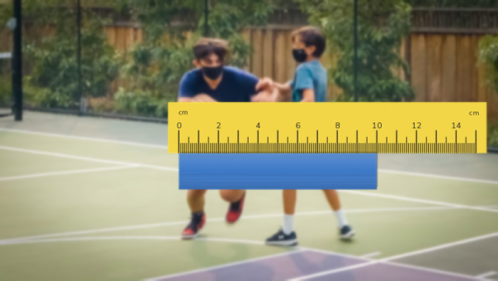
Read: 10cm
